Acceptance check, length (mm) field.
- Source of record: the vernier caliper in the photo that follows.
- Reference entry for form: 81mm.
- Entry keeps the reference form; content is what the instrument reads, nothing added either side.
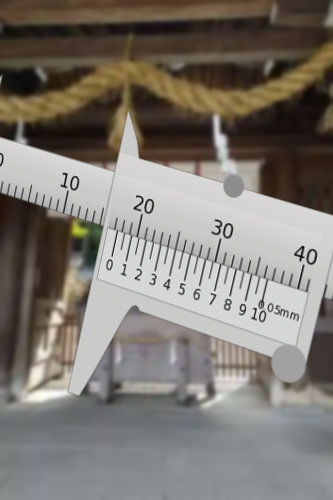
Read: 17.4mm
